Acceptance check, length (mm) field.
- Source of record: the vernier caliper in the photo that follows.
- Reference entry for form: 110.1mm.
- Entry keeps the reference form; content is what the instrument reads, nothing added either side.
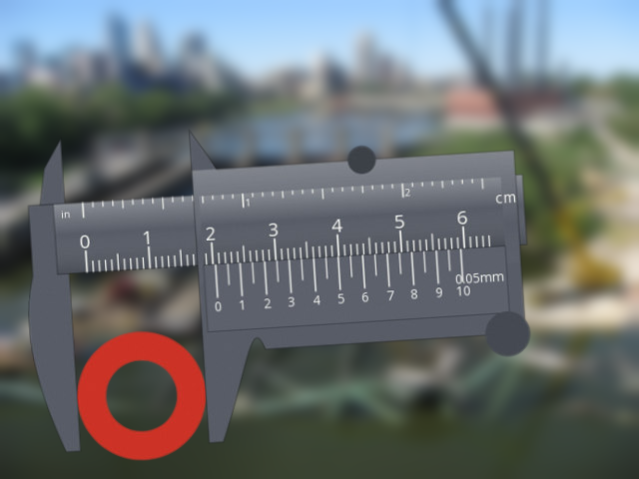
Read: 20.4mm
